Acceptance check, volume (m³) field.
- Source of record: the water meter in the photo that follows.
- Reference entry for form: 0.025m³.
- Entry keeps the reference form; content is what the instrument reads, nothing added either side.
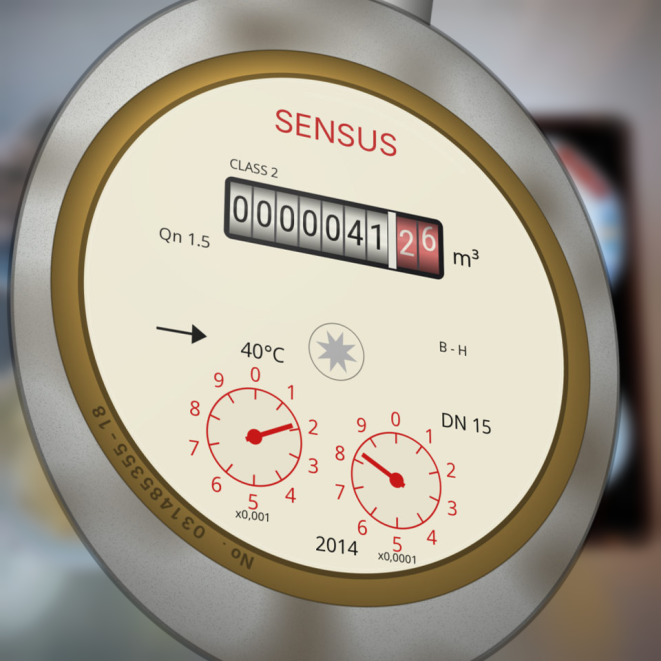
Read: 41.2618m³
